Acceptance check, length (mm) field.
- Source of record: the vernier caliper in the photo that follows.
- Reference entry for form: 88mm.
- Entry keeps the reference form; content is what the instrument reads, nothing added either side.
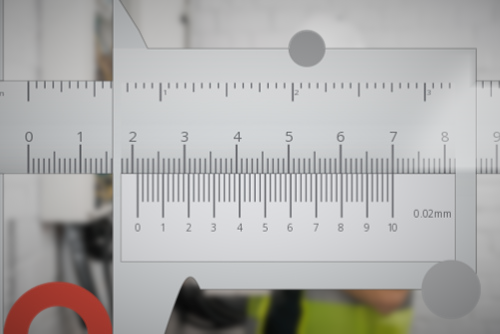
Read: 21.0mm
